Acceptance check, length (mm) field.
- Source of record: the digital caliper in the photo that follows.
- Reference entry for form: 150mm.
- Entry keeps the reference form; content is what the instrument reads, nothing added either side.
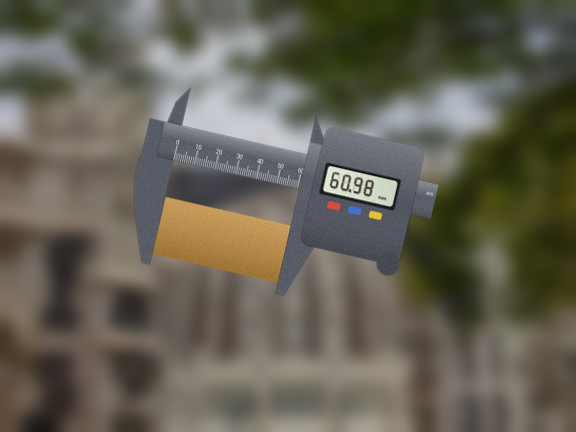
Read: 60.98mm
